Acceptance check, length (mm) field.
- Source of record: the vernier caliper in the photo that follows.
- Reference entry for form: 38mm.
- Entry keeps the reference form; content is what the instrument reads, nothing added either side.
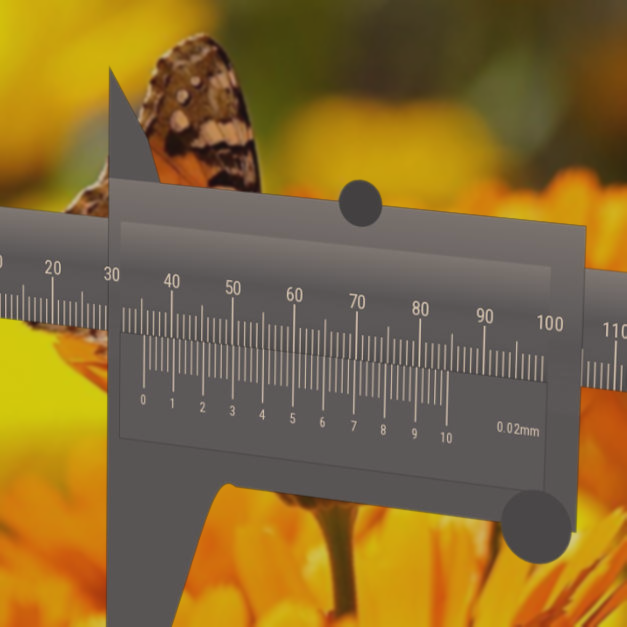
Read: 35.5mm
